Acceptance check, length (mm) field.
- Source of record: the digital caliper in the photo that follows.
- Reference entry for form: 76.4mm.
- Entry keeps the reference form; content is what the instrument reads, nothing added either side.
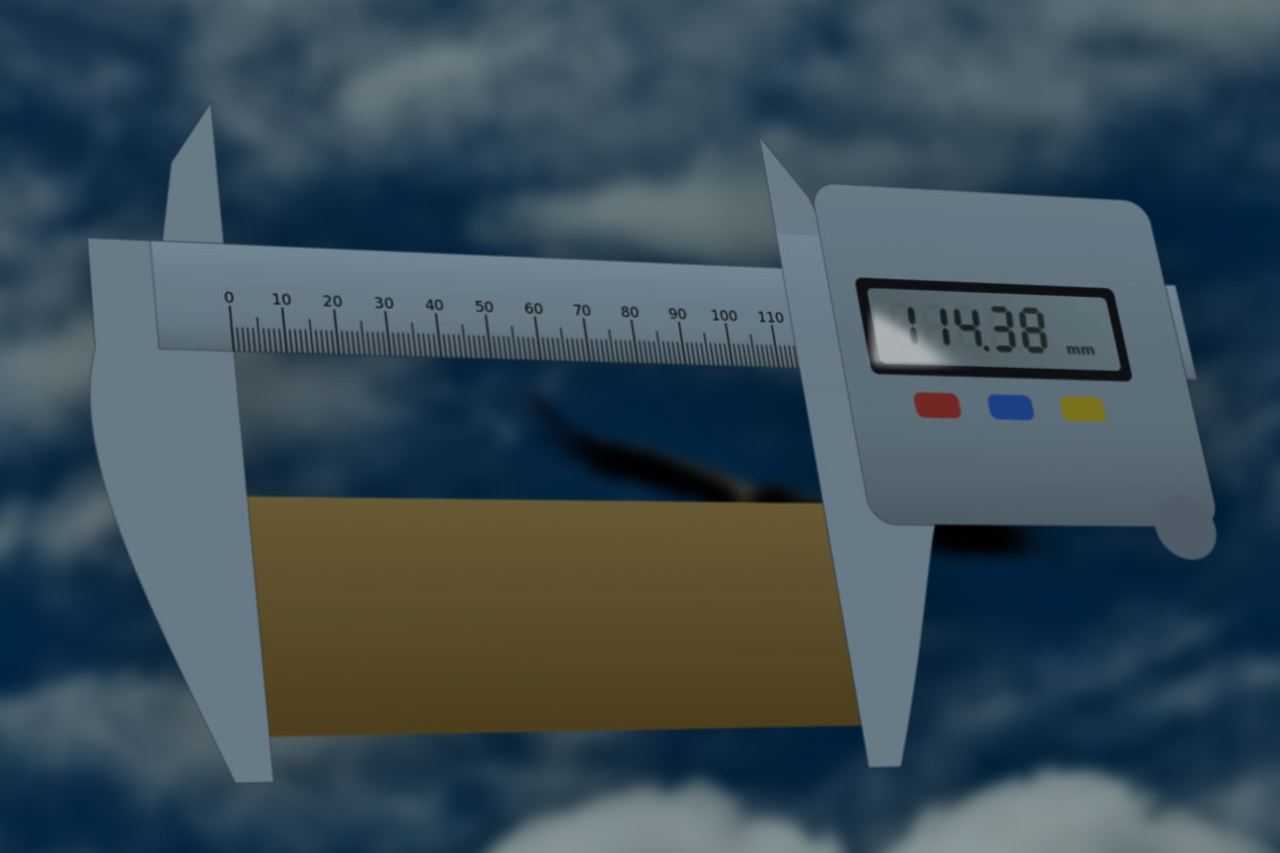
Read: 114.38mm
